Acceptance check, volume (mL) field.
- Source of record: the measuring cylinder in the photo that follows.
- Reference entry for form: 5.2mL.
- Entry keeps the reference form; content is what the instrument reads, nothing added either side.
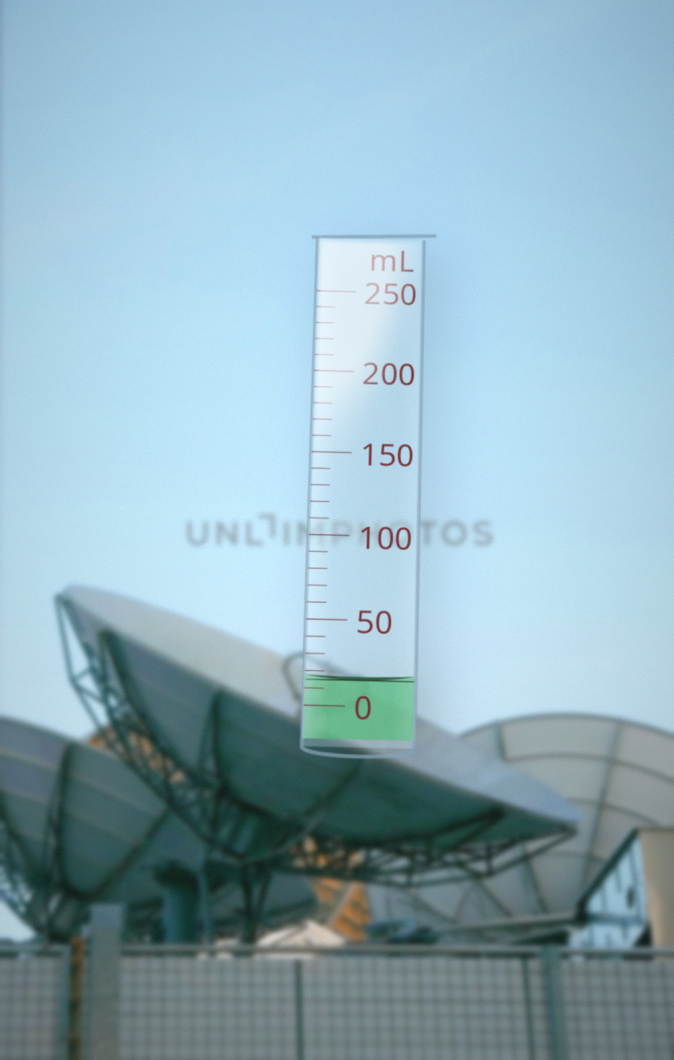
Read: 15mL
